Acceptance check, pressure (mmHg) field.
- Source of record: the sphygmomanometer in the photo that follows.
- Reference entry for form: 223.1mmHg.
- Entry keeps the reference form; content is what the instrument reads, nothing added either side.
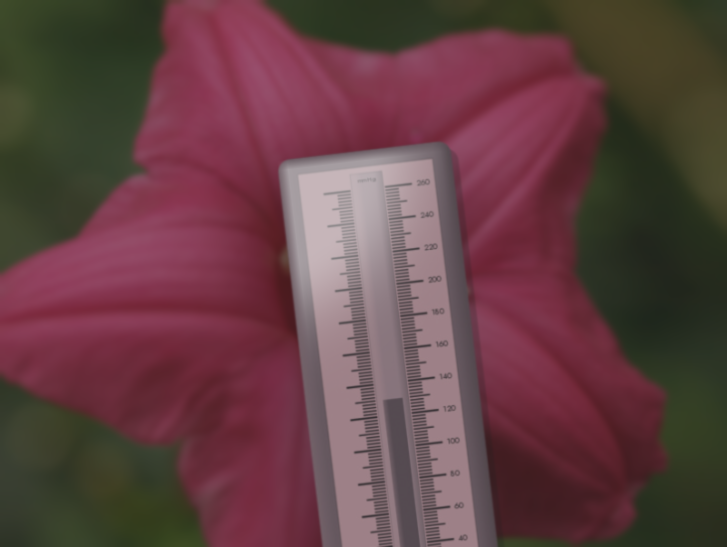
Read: 130mmHg
